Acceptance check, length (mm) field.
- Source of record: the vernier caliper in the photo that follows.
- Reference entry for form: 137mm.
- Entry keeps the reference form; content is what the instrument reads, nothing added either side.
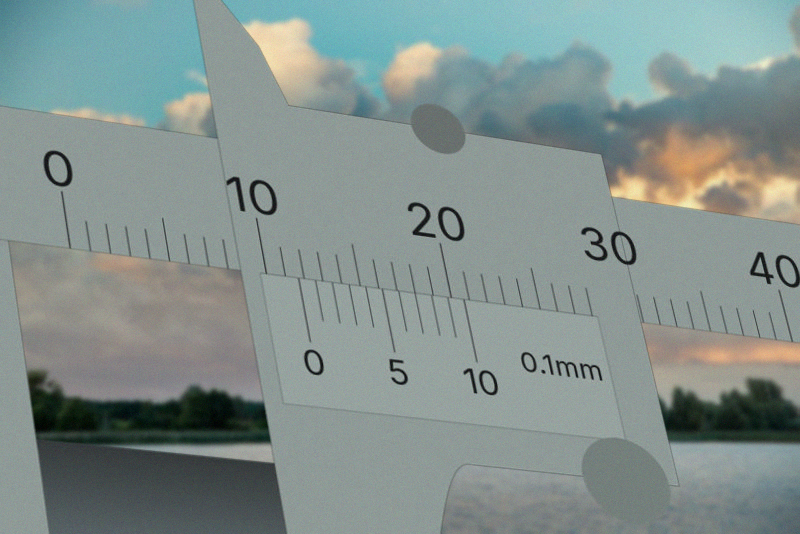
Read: 11.7mm
